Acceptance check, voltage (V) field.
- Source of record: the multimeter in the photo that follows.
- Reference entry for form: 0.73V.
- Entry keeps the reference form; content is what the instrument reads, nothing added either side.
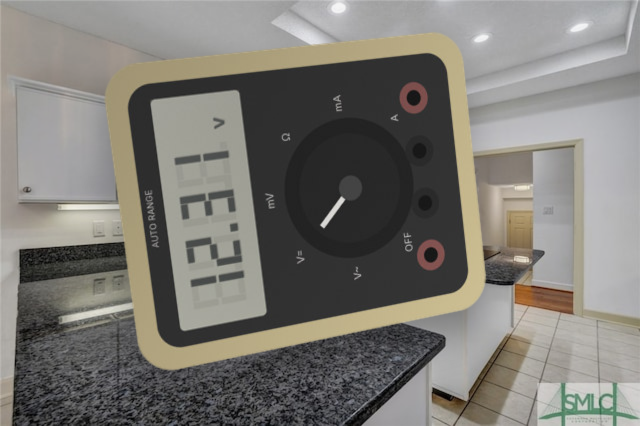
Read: 12.31V
